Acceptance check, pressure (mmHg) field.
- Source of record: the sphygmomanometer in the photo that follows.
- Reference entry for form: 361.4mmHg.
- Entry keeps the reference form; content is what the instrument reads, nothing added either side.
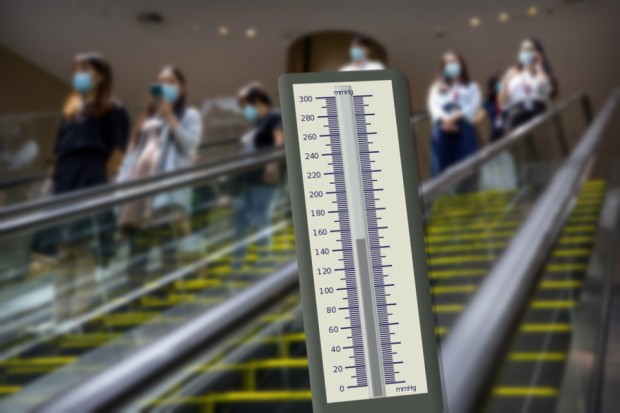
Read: 150mmHg
